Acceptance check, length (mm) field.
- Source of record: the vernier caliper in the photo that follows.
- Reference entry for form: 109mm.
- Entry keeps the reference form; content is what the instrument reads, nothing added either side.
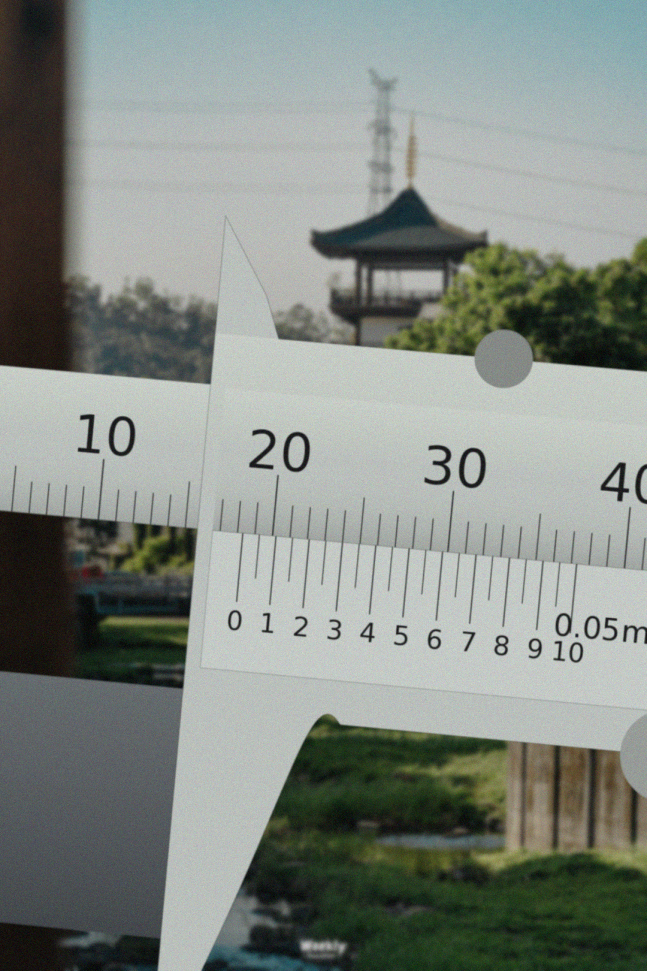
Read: 18.3mm
